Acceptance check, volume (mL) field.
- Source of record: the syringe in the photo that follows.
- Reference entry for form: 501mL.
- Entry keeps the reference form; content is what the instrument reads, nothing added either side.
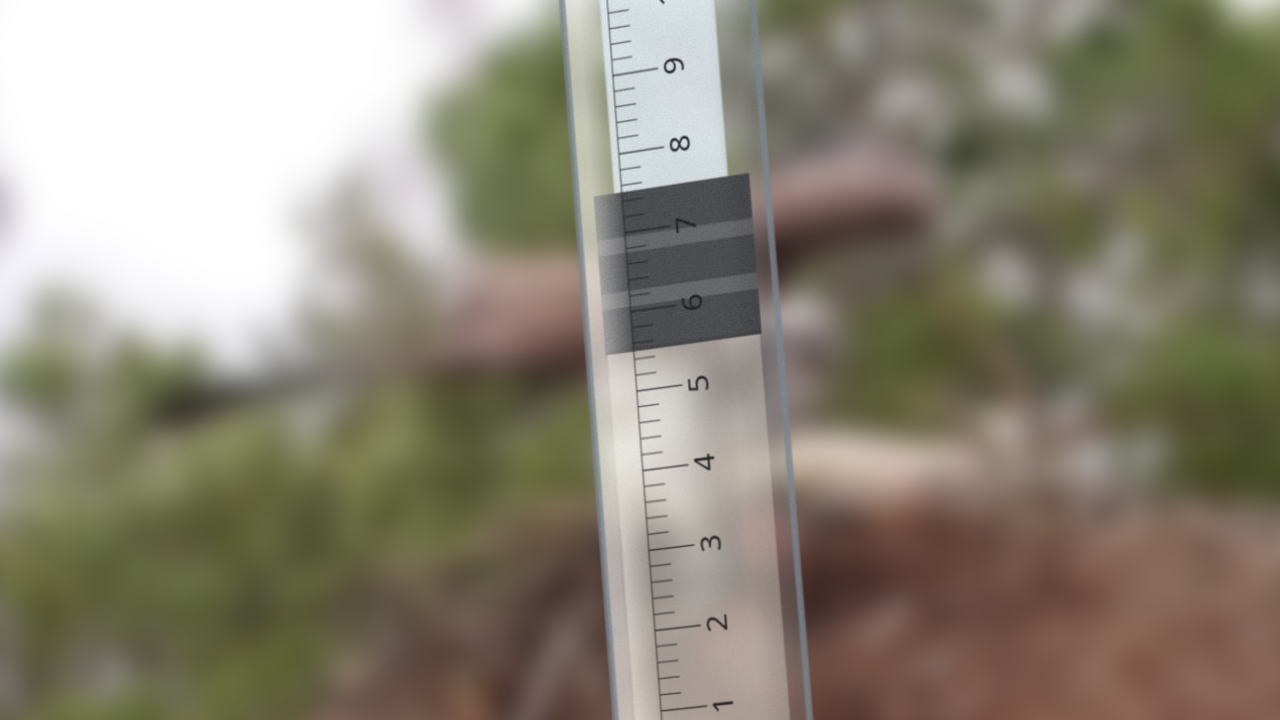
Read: 5.5mL
